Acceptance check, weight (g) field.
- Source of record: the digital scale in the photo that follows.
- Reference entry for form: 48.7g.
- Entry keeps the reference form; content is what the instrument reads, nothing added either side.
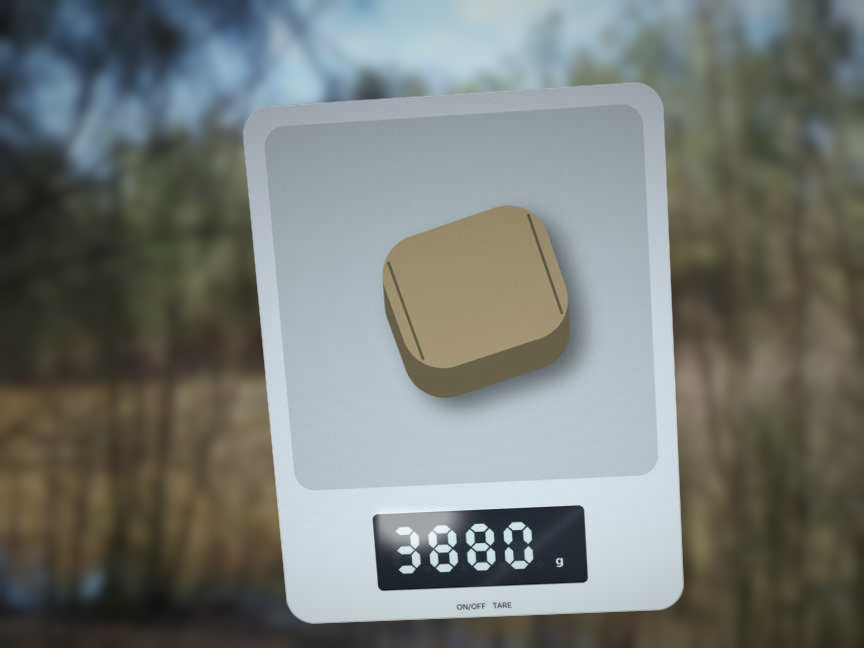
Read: 3880g
